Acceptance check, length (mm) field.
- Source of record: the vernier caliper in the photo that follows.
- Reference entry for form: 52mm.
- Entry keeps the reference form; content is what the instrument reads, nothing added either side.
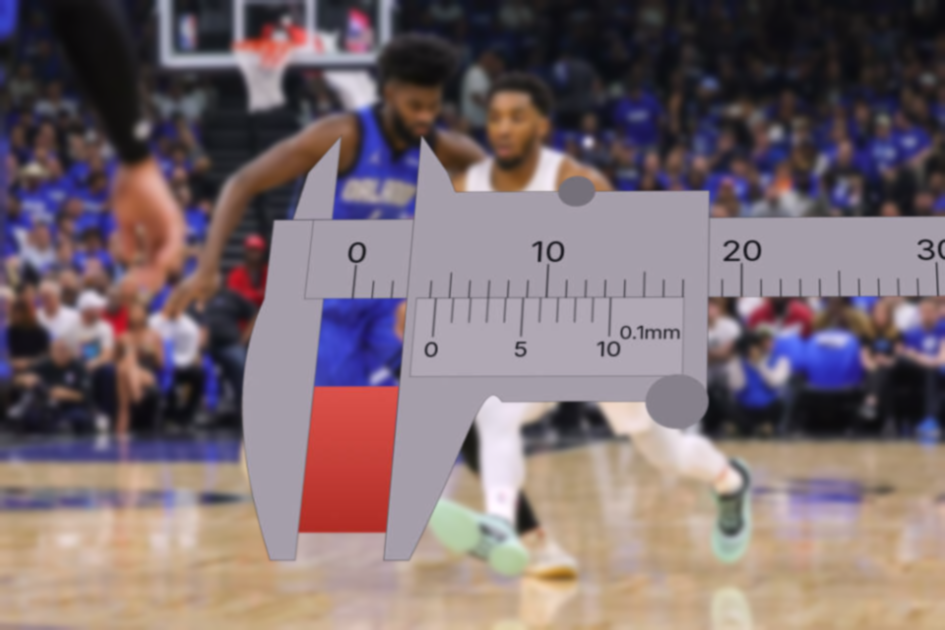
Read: 4.3mm
